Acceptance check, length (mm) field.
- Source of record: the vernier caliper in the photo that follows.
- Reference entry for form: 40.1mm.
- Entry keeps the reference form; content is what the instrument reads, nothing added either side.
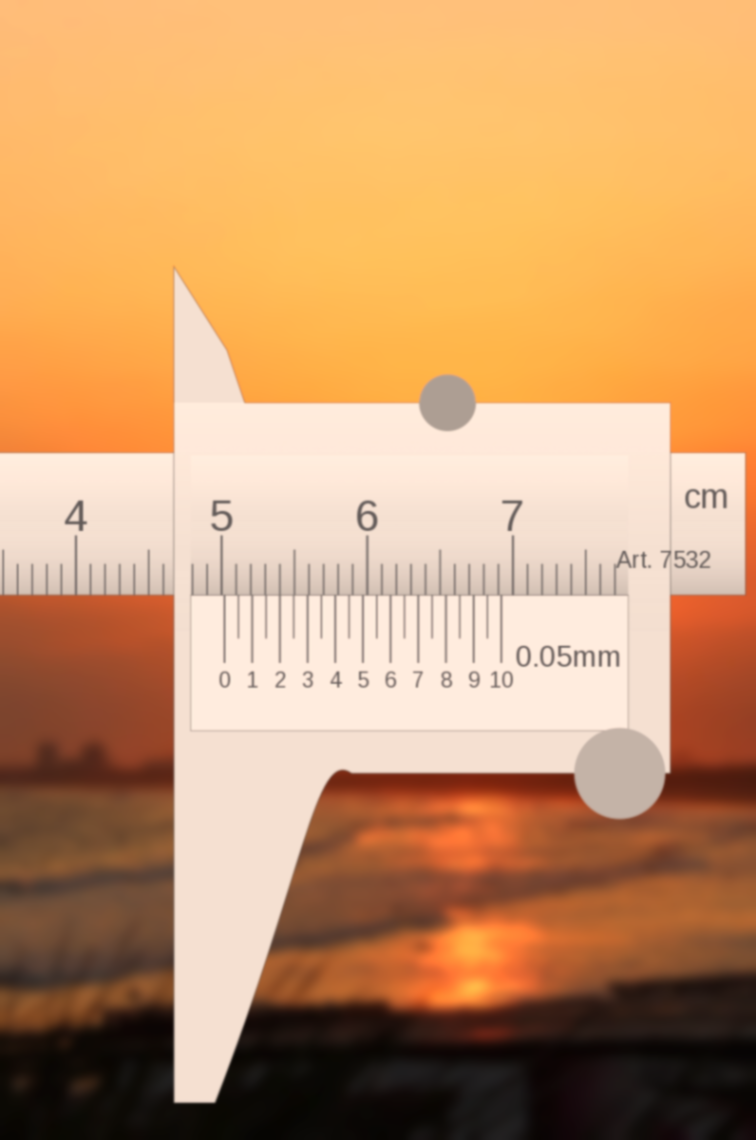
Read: 50.2mm
